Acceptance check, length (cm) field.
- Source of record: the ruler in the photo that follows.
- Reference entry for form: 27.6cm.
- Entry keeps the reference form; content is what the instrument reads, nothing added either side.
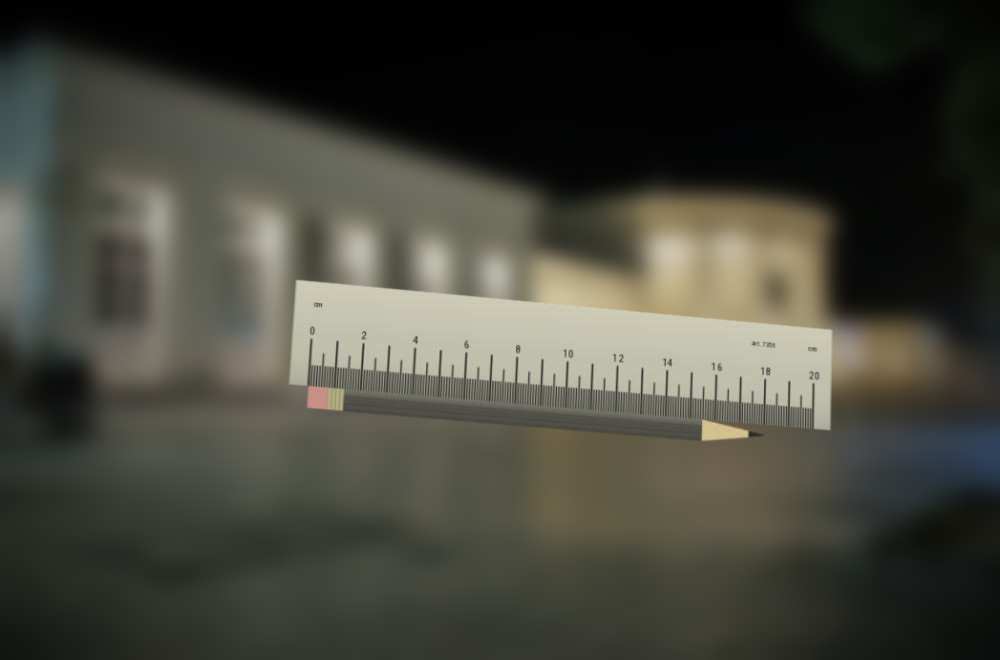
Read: 18cm
